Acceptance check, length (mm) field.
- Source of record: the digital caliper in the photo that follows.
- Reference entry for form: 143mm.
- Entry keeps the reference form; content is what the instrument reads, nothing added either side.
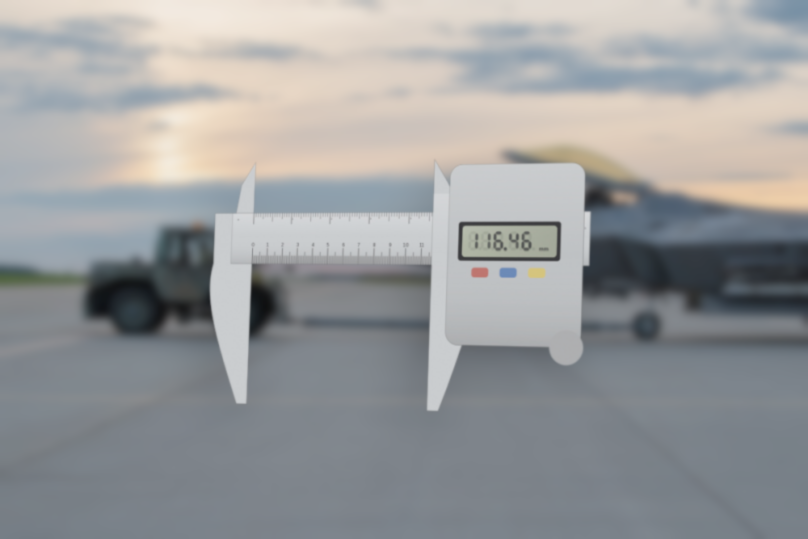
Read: 116.46mm
